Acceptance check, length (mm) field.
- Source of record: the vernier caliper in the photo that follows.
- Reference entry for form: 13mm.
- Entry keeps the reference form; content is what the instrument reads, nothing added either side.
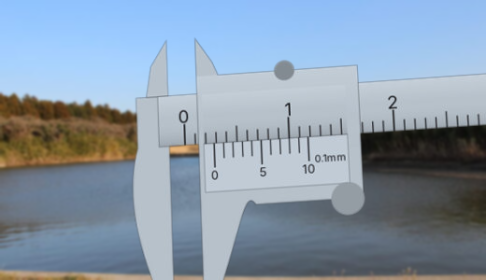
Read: 2.8mm
